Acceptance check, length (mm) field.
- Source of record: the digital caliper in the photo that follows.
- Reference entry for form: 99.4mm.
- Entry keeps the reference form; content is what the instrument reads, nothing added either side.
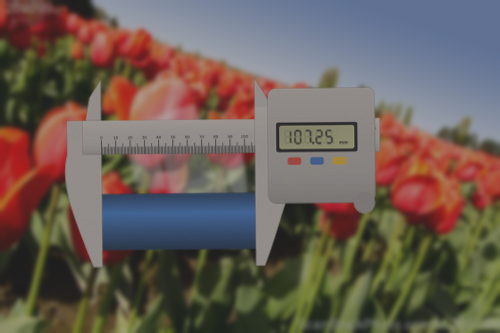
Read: 107.25mm
